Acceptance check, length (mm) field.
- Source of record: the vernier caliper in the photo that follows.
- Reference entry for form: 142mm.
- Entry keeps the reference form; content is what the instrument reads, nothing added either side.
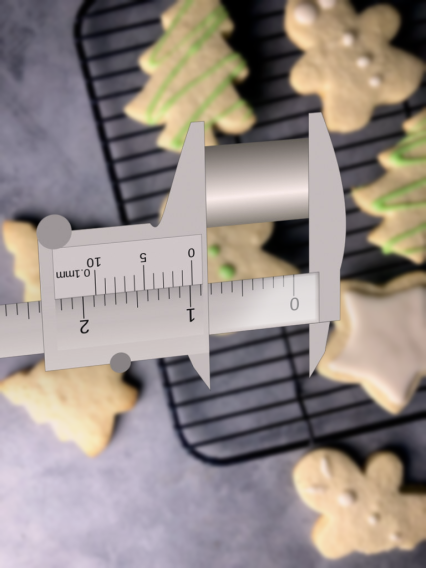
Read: 9.8mm
